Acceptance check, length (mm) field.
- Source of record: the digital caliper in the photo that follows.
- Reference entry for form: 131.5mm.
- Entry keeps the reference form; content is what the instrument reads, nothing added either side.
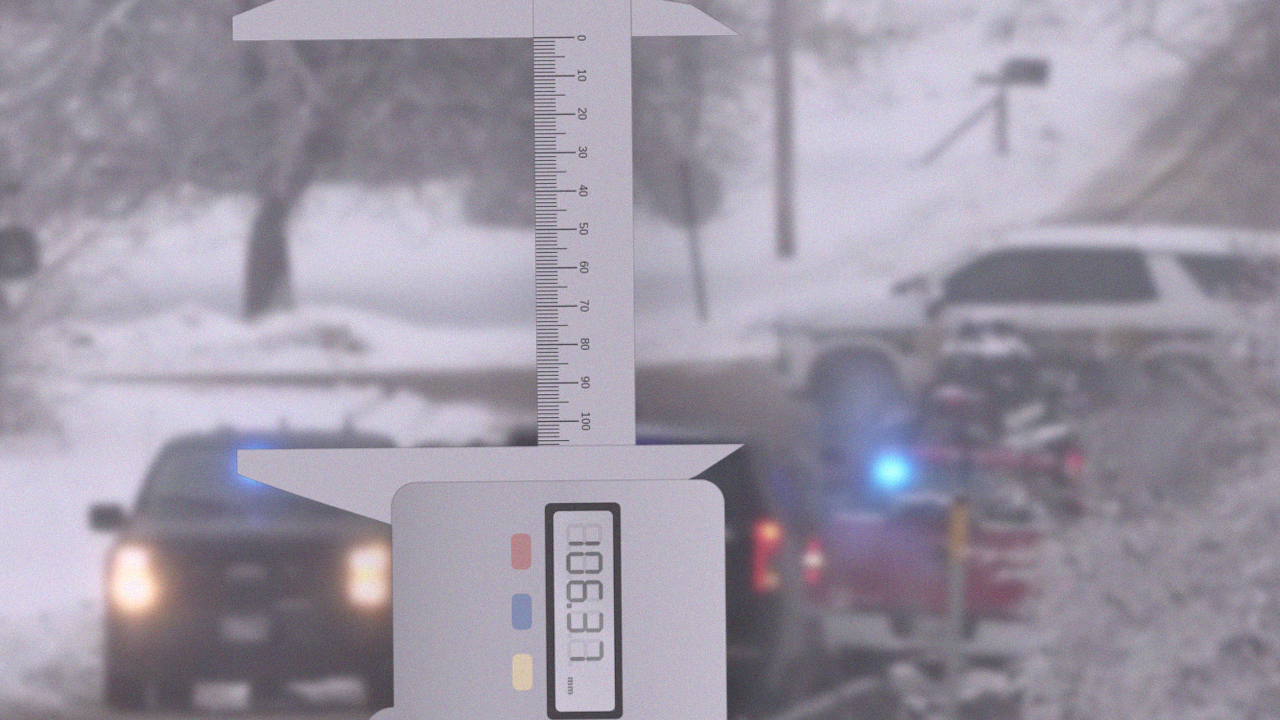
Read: 106.37mm
